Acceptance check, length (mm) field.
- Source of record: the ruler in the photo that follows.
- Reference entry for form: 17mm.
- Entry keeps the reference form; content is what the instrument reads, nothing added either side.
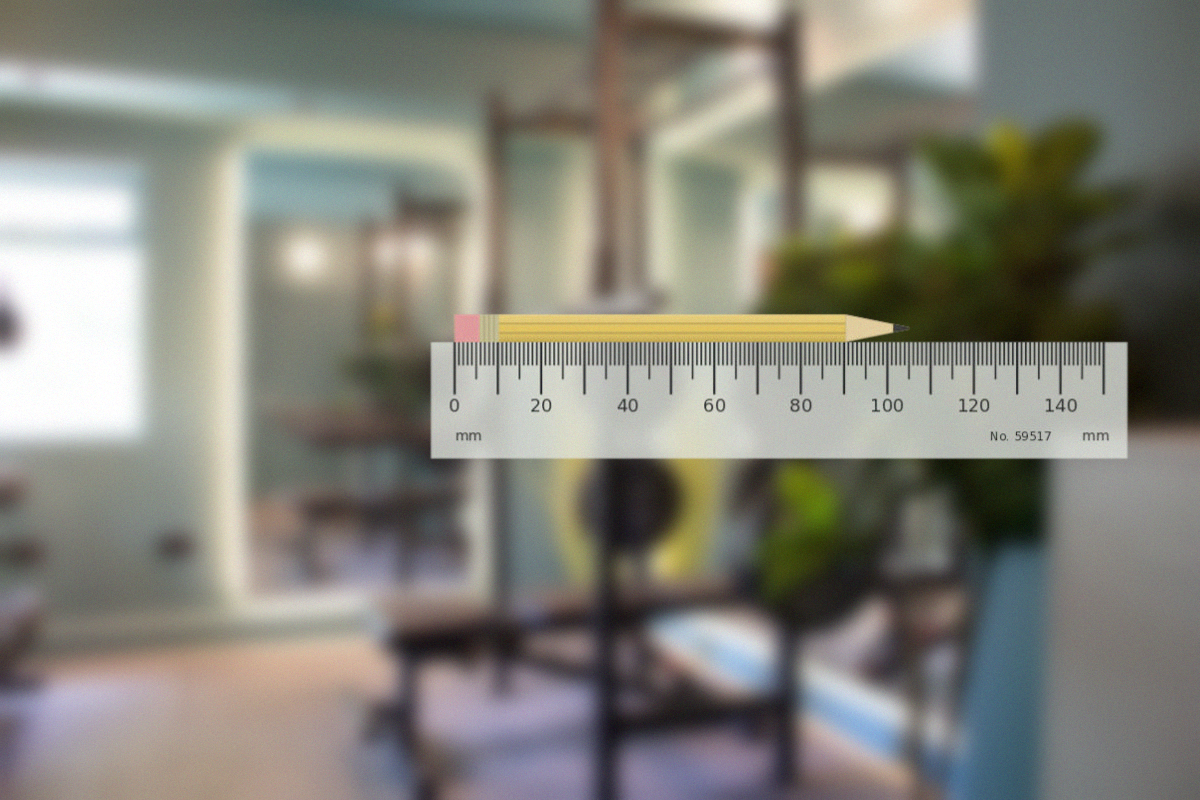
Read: 105mm
